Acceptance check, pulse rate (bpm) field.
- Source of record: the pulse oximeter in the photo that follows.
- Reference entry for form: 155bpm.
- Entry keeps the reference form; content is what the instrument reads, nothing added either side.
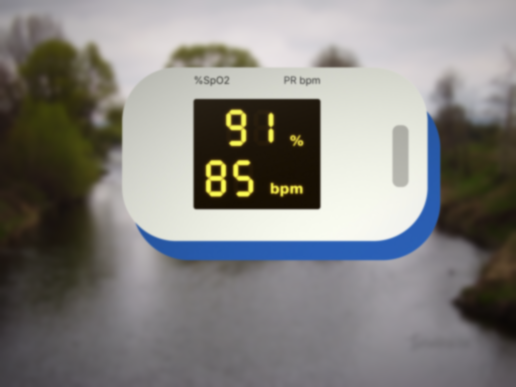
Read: 85bpm
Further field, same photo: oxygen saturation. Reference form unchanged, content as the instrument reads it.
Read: 91%
